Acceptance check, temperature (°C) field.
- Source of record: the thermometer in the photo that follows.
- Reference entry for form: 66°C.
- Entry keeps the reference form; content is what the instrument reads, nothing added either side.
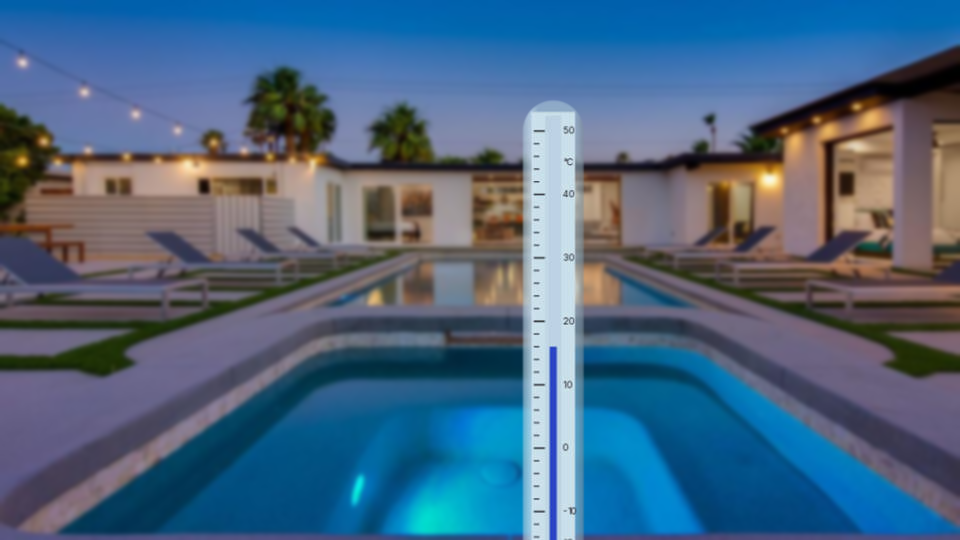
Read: 16°C
